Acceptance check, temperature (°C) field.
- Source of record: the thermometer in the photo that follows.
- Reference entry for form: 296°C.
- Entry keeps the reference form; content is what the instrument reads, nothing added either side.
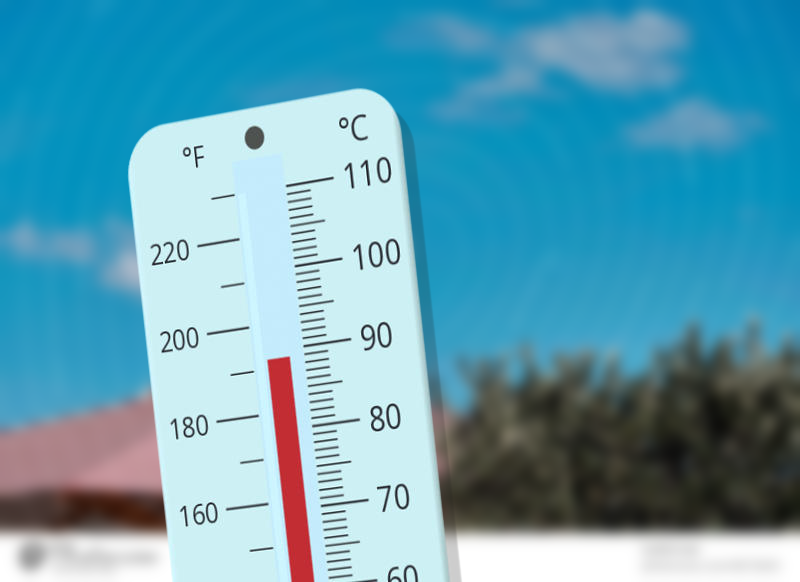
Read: 89°C
